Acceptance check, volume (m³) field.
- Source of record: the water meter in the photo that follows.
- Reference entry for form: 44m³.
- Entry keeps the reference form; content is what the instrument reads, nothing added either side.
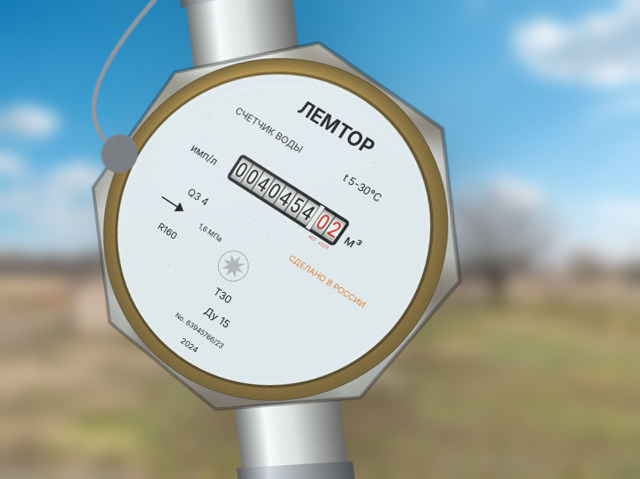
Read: 40454.02m³
